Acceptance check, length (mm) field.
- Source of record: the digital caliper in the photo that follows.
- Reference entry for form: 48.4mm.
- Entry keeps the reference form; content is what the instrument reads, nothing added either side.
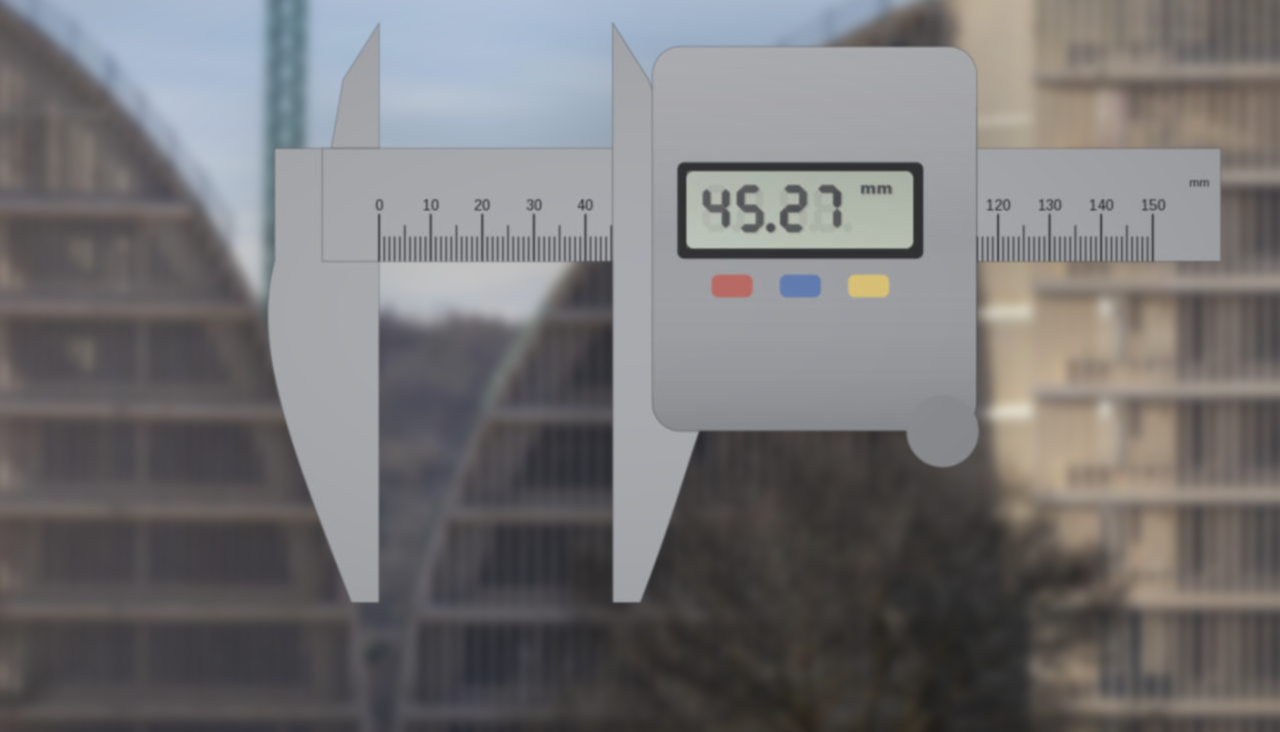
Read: 45.27mm
